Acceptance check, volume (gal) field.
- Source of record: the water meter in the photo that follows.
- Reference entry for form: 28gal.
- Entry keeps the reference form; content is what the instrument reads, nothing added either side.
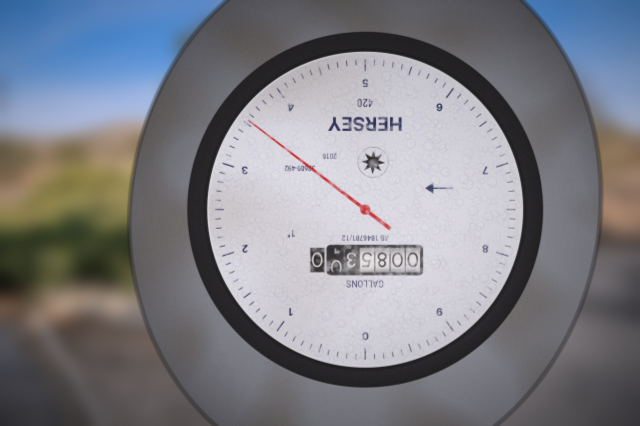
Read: 85303.5gal
